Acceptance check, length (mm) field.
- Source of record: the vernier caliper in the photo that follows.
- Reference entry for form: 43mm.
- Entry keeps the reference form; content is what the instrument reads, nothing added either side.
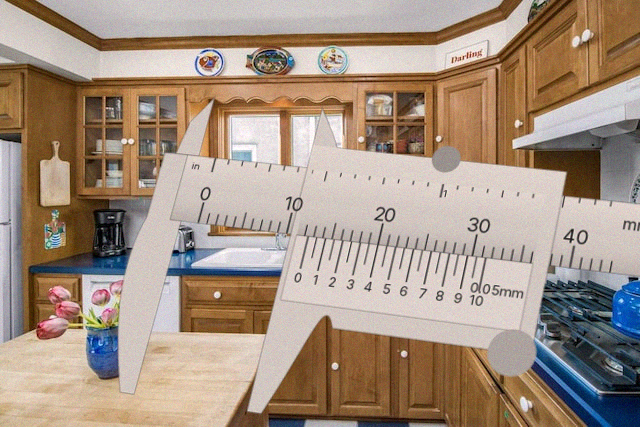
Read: 12.4mm
